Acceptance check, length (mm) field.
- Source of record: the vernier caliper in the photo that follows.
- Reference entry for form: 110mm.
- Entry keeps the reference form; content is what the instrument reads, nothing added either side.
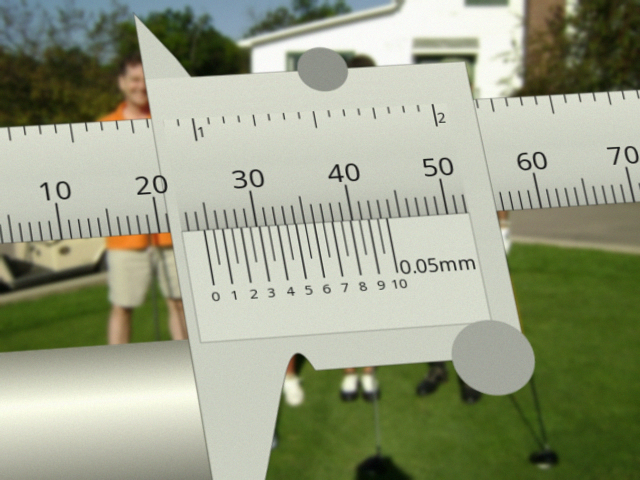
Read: 24.6mm
